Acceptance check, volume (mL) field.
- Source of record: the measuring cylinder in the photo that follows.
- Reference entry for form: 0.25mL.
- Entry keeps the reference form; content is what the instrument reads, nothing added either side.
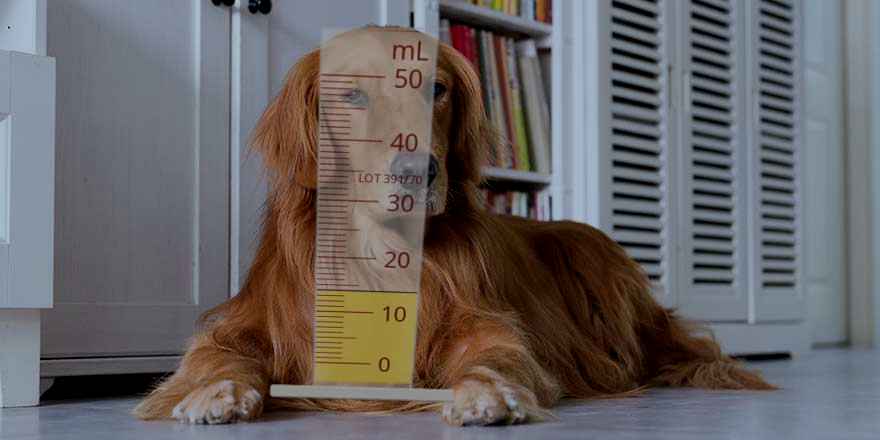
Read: 14mL
